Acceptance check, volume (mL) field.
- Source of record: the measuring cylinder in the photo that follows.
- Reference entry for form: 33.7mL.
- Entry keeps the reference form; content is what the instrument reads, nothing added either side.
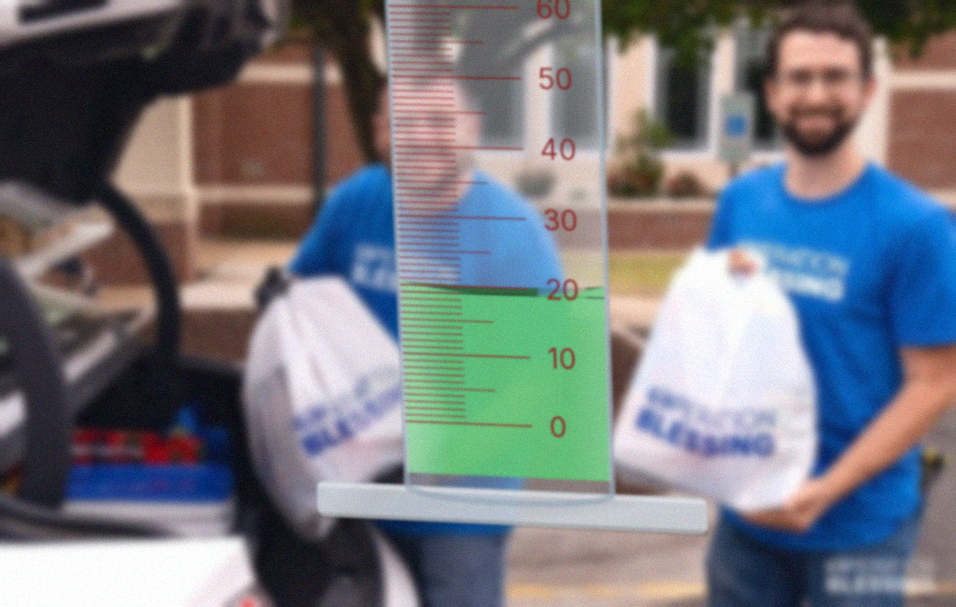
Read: 19mL
